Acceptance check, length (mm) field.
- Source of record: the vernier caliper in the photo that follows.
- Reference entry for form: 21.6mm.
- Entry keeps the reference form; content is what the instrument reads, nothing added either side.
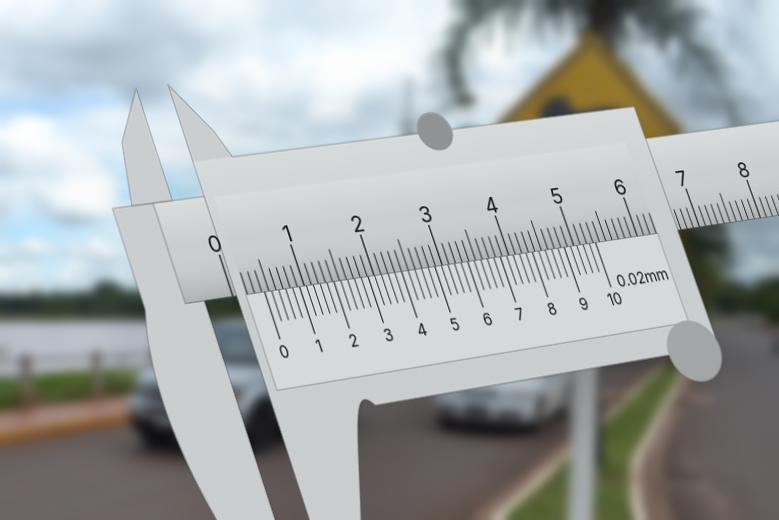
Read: 4.4mm
